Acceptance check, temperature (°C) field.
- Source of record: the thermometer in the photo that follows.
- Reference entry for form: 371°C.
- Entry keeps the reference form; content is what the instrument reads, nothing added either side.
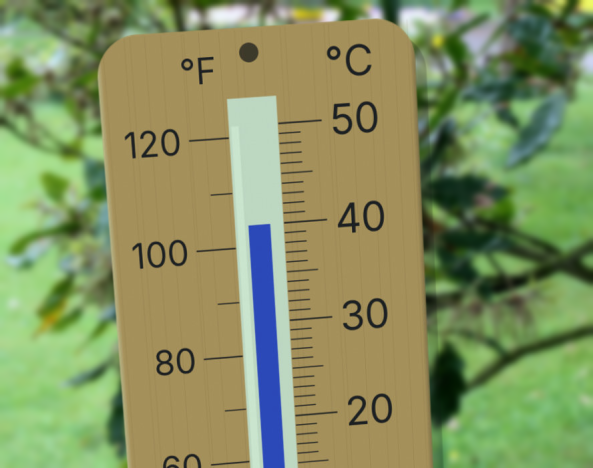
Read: 40°C
